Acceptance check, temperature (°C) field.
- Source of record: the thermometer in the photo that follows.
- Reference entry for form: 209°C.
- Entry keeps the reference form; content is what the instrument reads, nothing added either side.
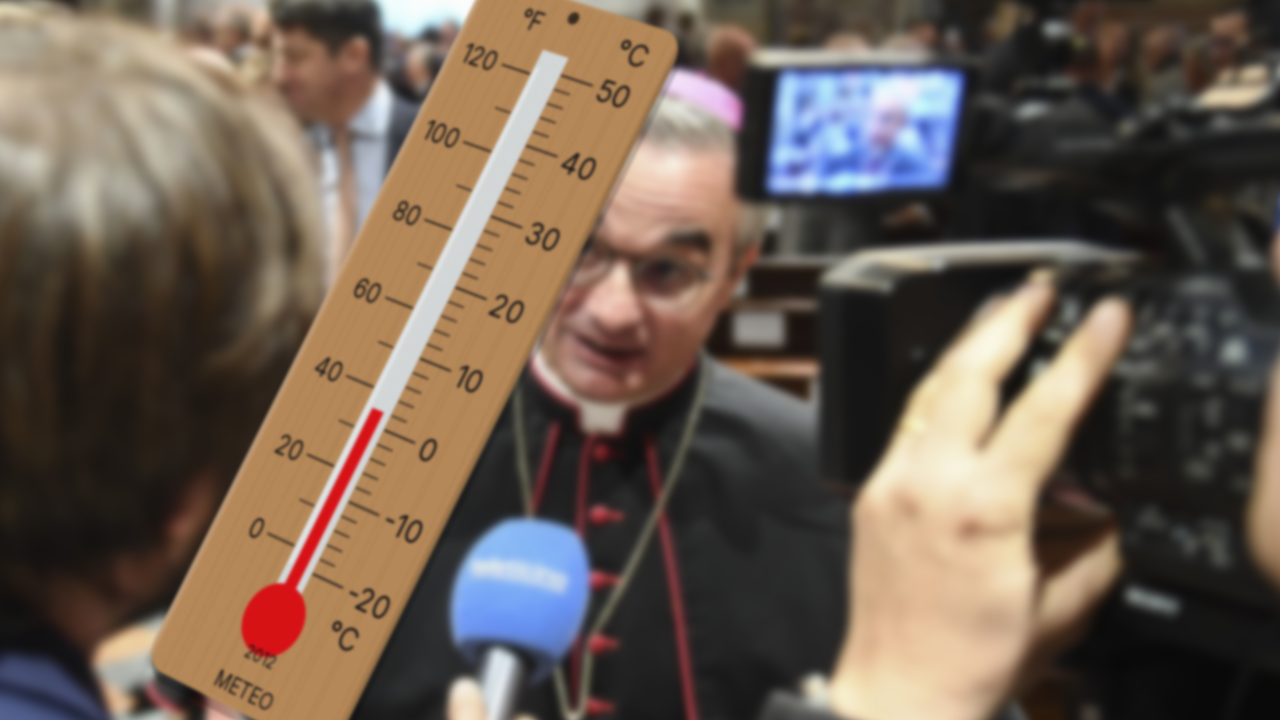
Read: 2°C
